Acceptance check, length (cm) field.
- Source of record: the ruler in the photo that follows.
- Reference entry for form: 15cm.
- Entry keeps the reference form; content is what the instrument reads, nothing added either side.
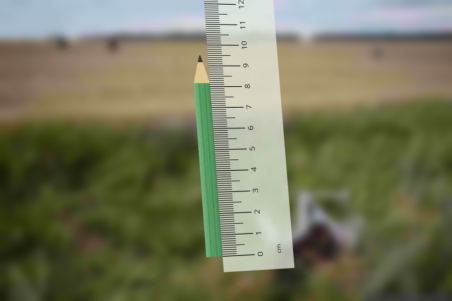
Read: 9.5cm
